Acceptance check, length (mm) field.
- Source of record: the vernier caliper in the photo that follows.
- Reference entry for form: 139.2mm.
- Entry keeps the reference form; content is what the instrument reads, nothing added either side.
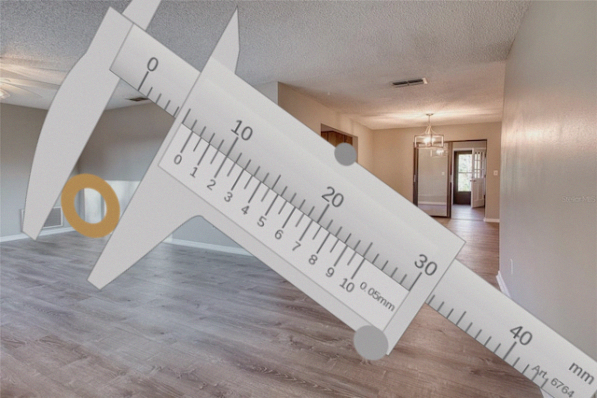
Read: 6.2mm
